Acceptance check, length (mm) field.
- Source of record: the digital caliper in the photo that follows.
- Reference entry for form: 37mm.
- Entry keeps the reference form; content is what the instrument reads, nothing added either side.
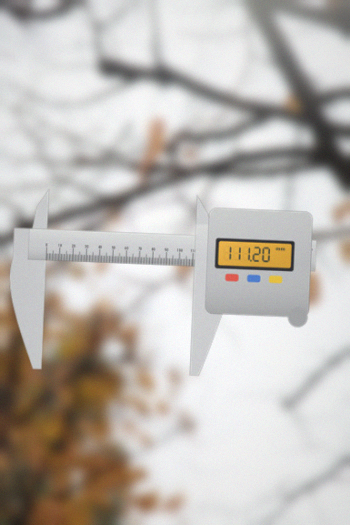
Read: 111.20mm
